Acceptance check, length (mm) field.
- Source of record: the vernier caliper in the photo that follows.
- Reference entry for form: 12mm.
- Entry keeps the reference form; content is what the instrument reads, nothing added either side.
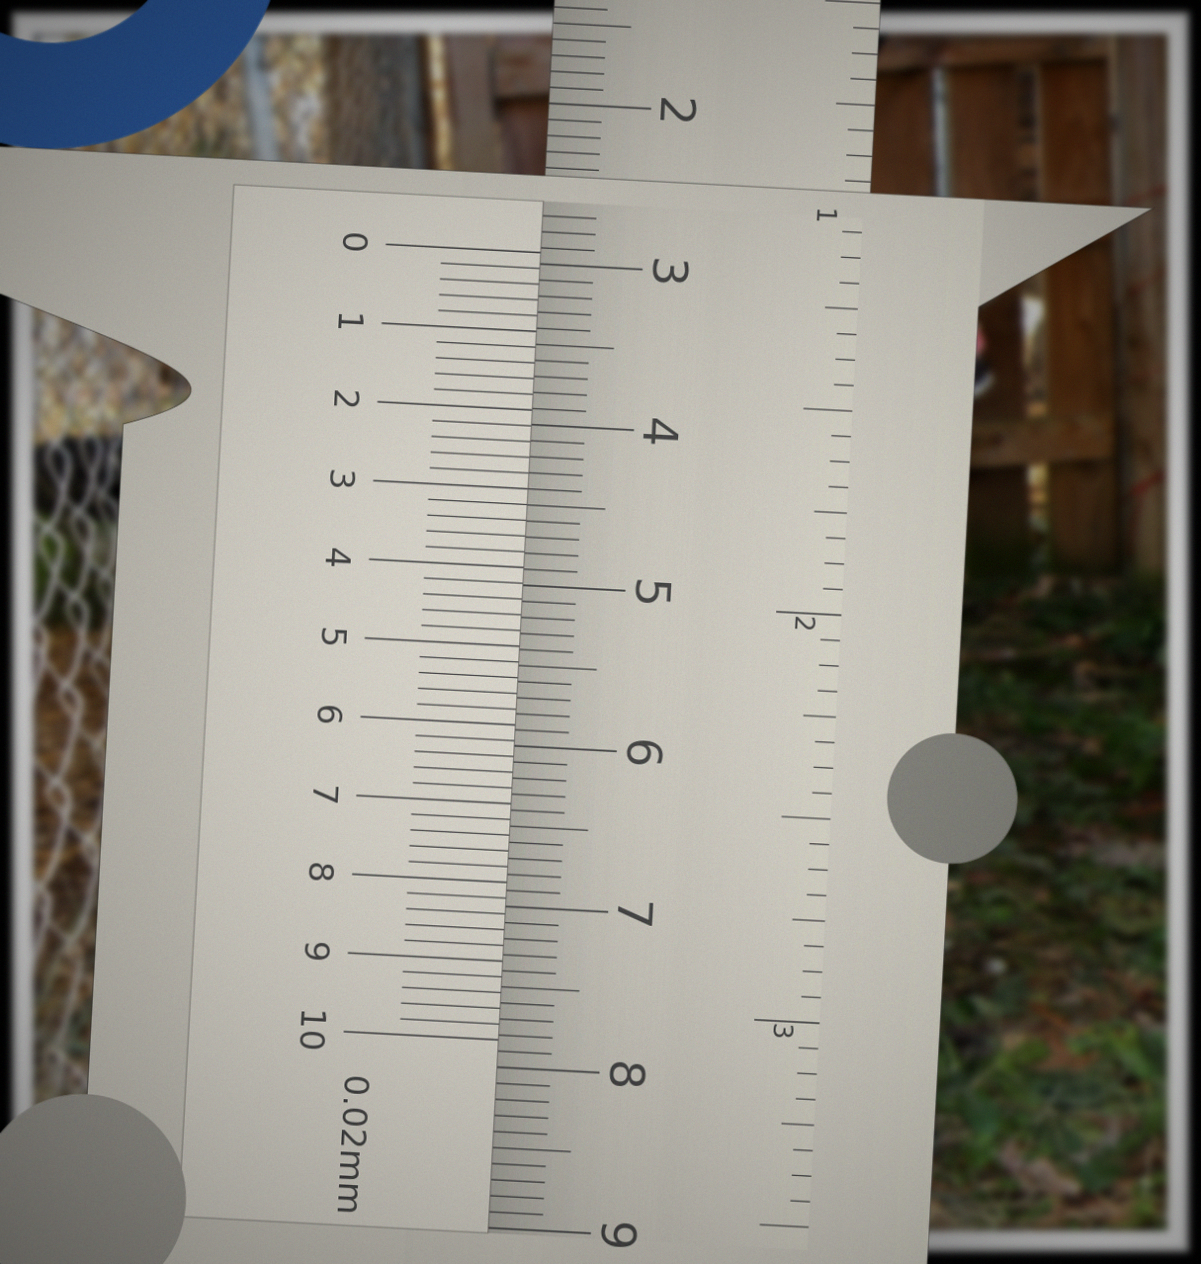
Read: 29.3mm
